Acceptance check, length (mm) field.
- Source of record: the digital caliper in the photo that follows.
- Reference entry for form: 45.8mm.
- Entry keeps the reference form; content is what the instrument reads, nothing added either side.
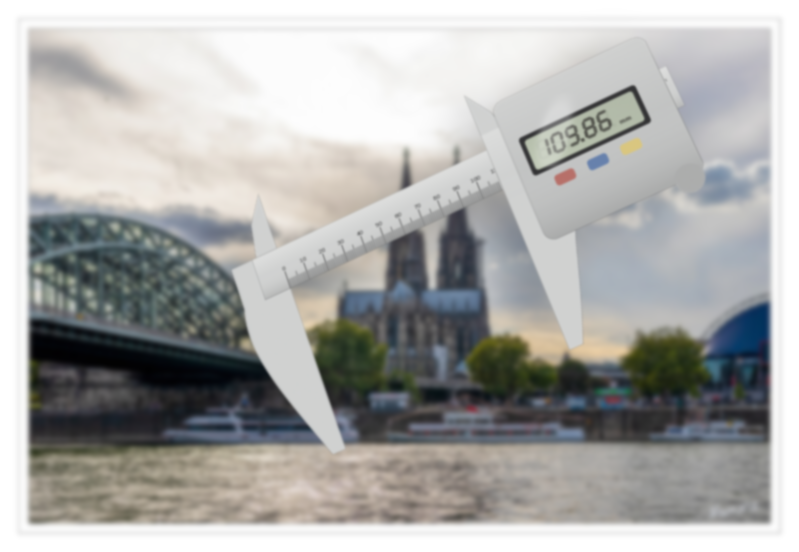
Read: 109.86mm
